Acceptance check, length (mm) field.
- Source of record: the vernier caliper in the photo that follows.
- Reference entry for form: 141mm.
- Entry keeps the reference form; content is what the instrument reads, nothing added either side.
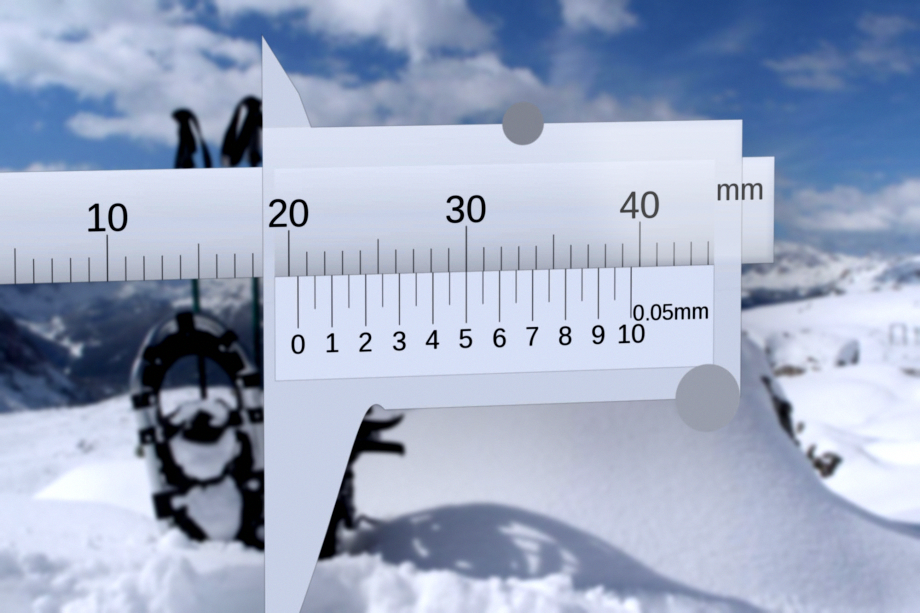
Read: 20.5mm
